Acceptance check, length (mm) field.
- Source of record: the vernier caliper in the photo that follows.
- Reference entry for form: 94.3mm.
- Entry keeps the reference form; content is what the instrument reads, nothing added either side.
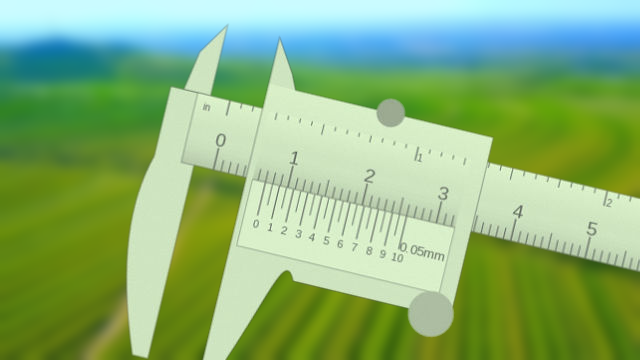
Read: 7.0mm
